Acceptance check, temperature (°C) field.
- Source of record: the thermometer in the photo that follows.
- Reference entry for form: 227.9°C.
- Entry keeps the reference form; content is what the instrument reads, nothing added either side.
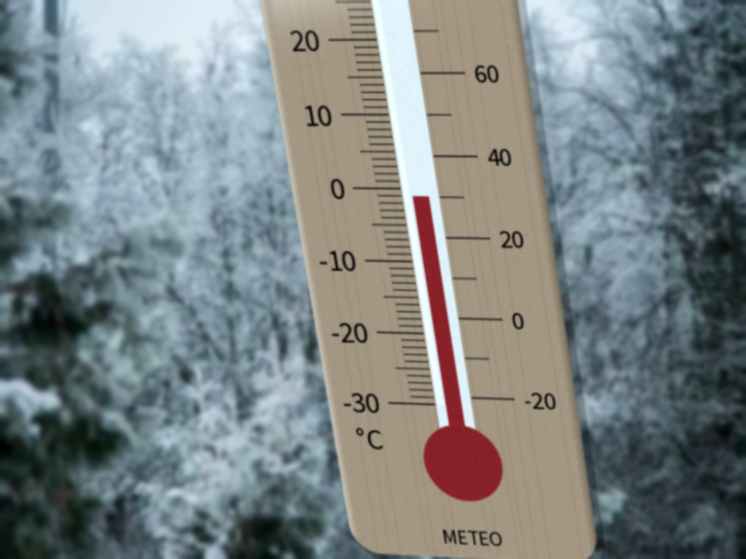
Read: -1°C
